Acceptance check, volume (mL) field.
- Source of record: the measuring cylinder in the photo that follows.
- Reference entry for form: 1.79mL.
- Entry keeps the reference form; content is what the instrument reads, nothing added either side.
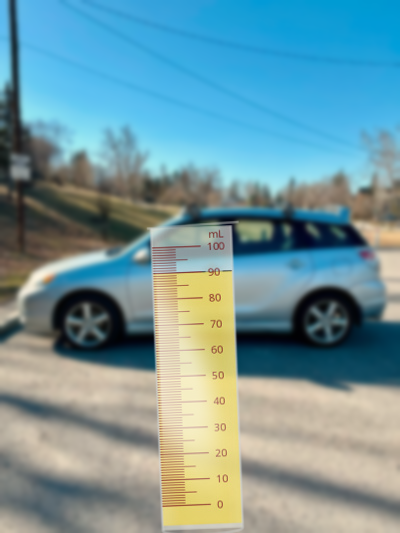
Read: 90mL
